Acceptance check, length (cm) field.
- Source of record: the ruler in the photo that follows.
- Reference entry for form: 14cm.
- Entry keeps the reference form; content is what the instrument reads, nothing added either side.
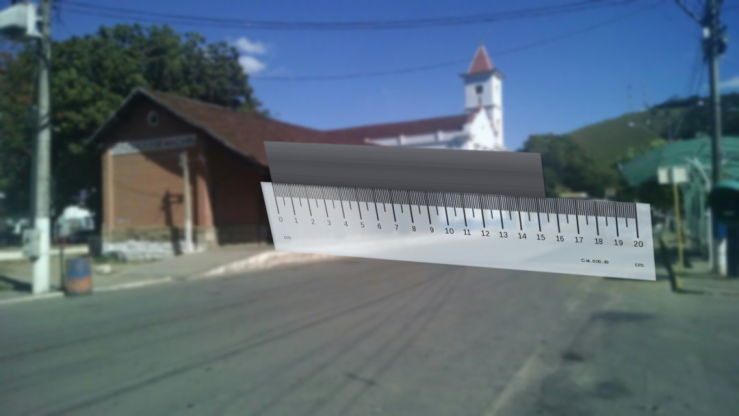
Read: 15.5cm
